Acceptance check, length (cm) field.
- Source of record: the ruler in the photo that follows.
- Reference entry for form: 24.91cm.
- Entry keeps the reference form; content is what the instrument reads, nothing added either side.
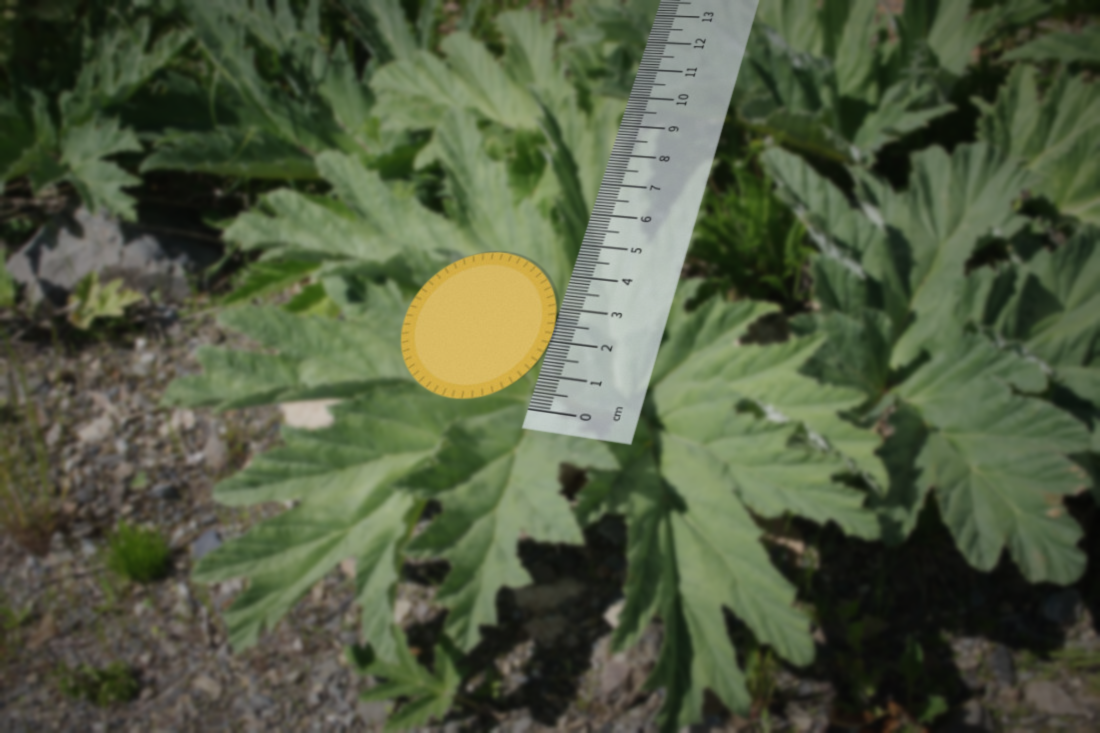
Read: 4.5cm
